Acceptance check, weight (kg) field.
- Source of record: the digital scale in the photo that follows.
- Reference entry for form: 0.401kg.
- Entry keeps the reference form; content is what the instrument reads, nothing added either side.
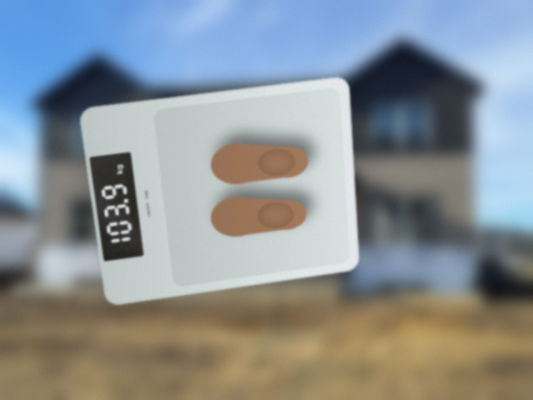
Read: 103.9kg
